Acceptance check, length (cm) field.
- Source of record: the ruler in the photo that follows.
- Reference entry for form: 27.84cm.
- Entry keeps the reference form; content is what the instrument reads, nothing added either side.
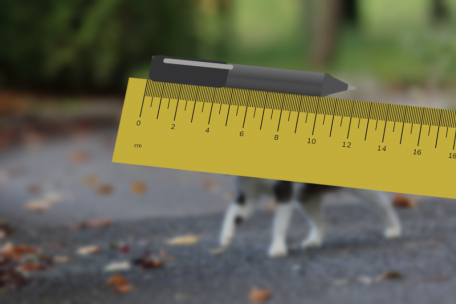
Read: 12cm
